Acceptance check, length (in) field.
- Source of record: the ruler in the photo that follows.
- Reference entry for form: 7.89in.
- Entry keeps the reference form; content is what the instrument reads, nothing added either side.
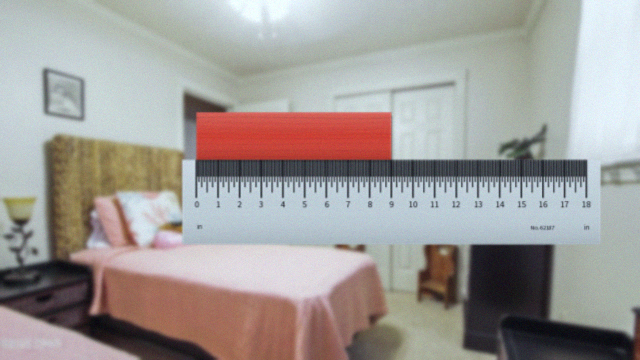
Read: 9in
